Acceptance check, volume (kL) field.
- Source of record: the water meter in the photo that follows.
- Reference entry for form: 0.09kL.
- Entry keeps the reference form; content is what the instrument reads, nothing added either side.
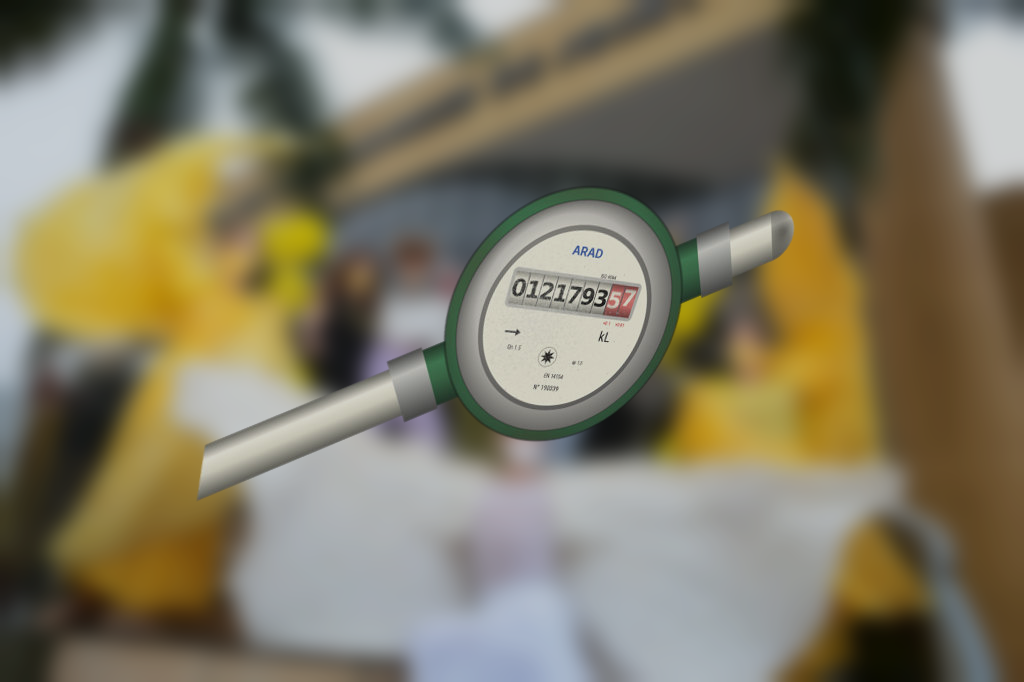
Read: 121793.57kL
